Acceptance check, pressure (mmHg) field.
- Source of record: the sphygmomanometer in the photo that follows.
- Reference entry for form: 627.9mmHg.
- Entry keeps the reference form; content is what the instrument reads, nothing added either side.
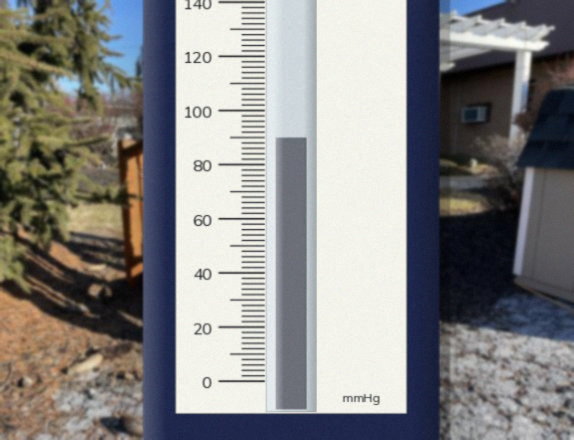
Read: 90mmHg
